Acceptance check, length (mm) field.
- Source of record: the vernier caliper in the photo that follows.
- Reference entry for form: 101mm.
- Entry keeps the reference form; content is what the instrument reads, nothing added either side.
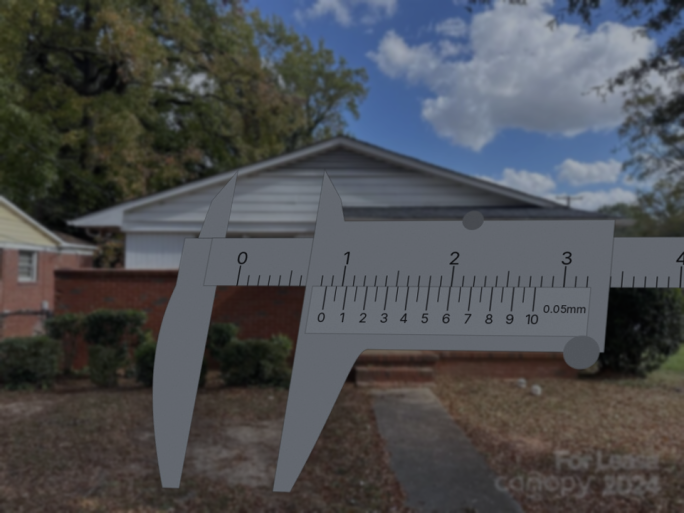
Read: 8.5mm
